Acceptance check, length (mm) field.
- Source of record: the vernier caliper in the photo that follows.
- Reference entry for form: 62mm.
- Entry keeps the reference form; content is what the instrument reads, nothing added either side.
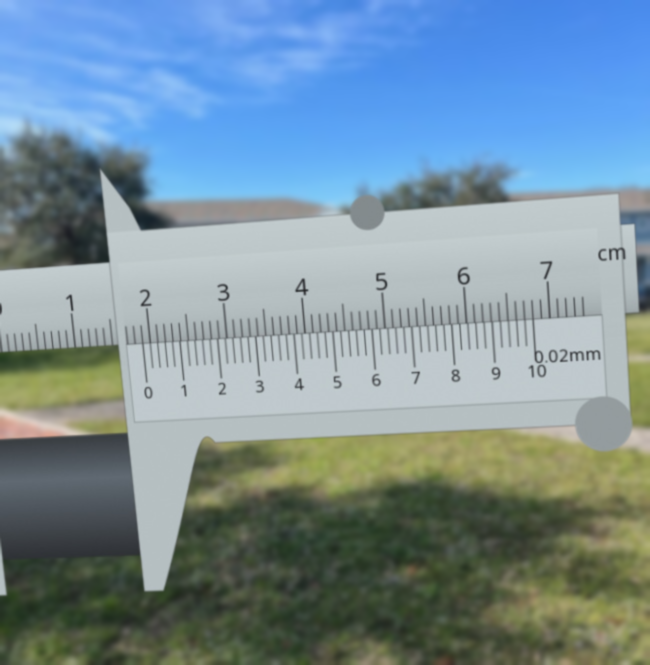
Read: 19.0mm
